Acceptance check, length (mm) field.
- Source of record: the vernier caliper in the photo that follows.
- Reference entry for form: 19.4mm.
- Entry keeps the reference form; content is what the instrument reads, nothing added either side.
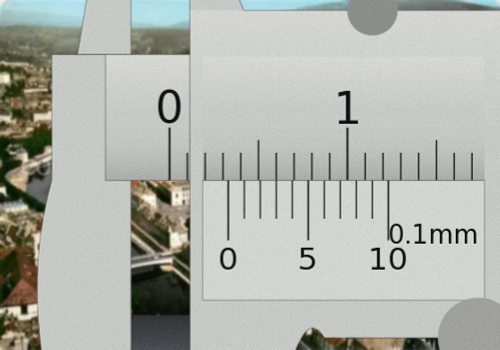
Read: 3.3mm
